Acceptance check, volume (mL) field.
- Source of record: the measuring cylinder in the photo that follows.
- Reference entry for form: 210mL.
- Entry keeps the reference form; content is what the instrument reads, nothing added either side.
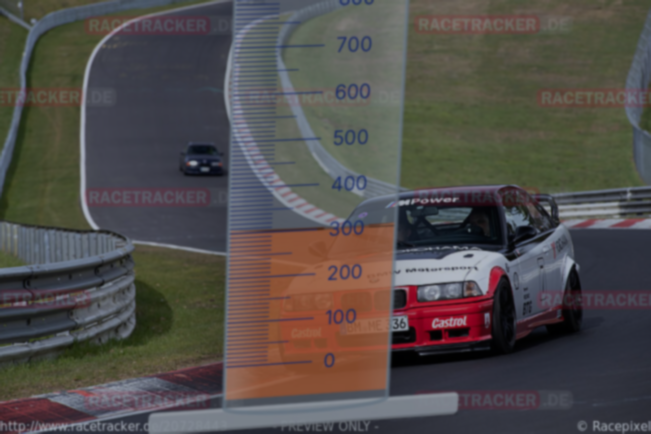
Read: 300mL
